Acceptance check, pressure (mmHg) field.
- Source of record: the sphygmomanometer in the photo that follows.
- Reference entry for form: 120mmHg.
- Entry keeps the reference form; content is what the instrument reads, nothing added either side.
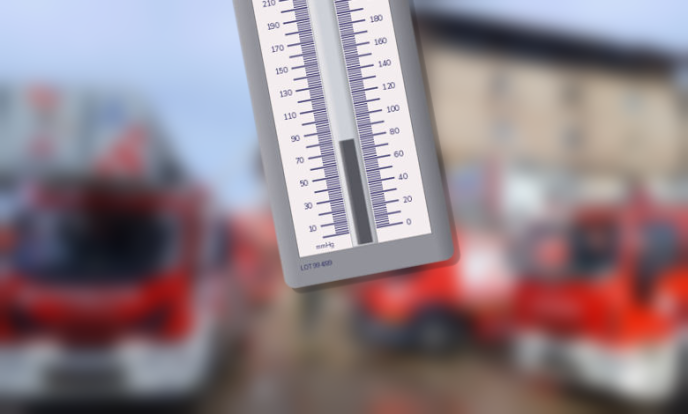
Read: 80mmHg
